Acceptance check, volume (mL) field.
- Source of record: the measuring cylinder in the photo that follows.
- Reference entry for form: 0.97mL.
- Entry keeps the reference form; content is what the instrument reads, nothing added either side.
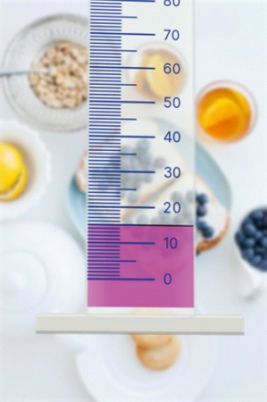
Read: 15mL
